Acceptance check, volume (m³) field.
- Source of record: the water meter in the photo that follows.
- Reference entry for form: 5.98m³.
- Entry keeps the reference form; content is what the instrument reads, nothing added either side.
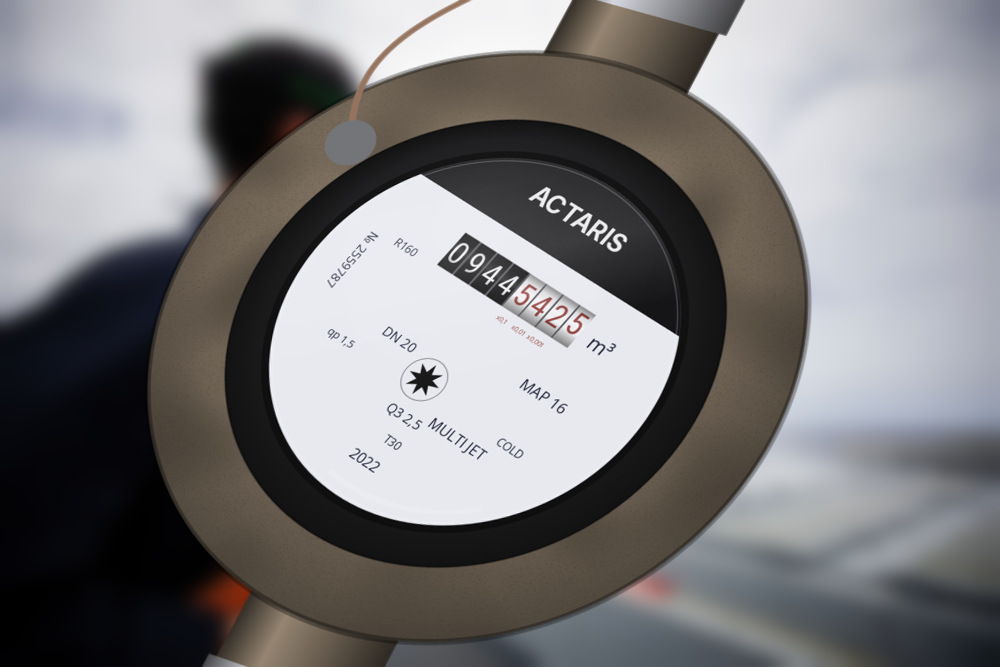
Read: 944.5425m³
